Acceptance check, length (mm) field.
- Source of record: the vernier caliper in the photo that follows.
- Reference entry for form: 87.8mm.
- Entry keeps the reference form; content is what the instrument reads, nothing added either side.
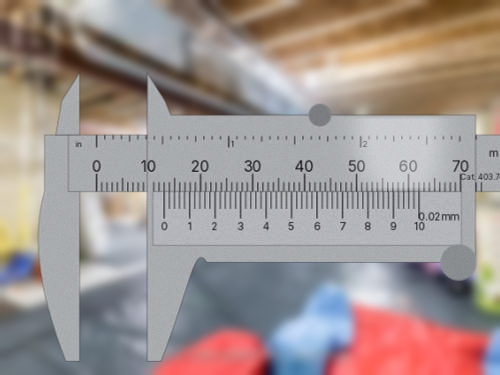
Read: 13.0mm
